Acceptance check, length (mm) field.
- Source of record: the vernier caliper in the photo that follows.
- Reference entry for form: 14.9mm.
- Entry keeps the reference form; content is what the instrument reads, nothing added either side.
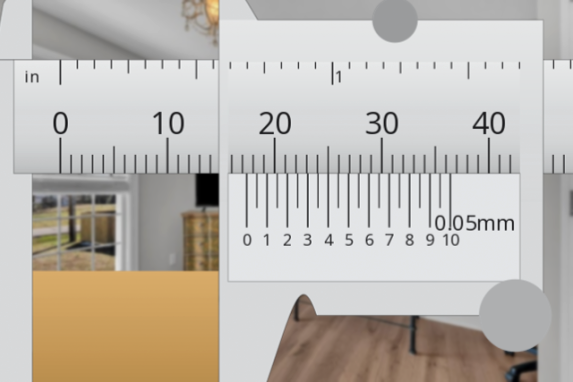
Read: 17.4mm
